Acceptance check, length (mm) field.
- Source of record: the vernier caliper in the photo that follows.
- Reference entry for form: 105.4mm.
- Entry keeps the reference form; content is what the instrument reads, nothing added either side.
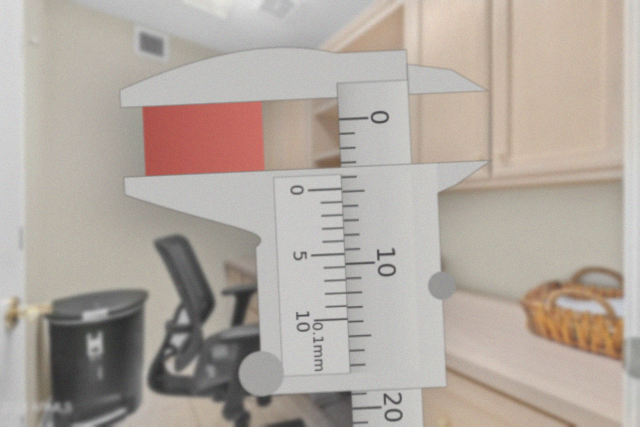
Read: 4.8mm
